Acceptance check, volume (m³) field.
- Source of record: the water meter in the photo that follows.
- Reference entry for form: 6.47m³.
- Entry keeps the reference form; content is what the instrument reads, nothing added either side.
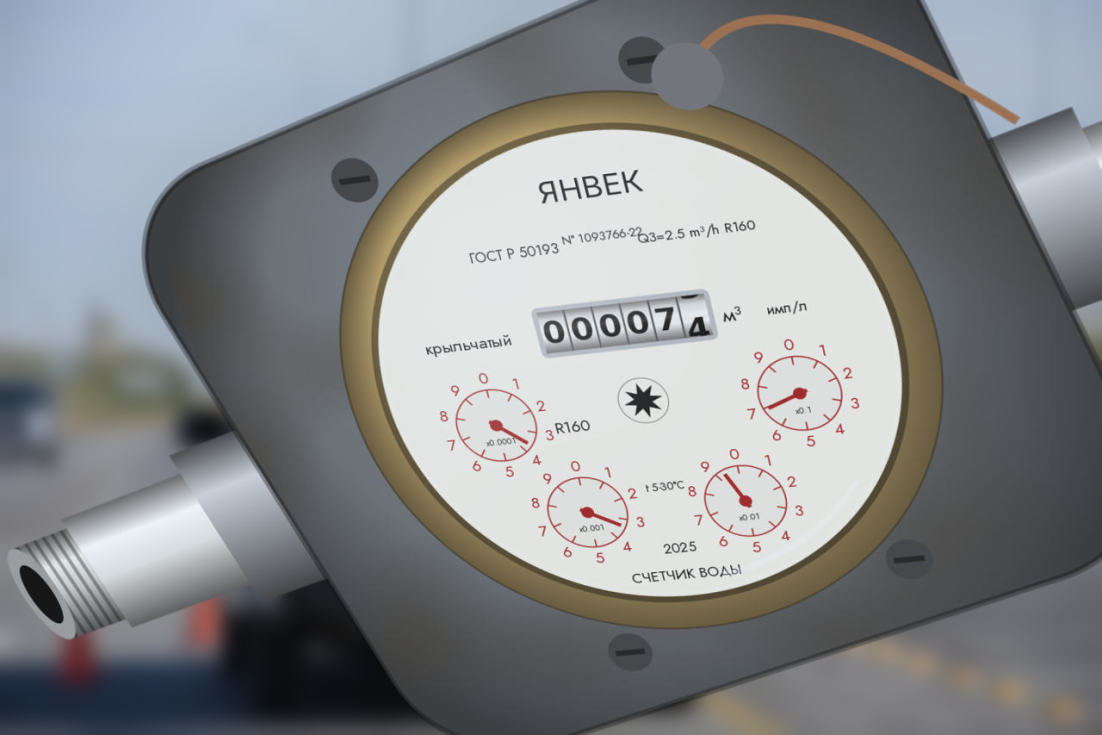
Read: 73.6933m³
